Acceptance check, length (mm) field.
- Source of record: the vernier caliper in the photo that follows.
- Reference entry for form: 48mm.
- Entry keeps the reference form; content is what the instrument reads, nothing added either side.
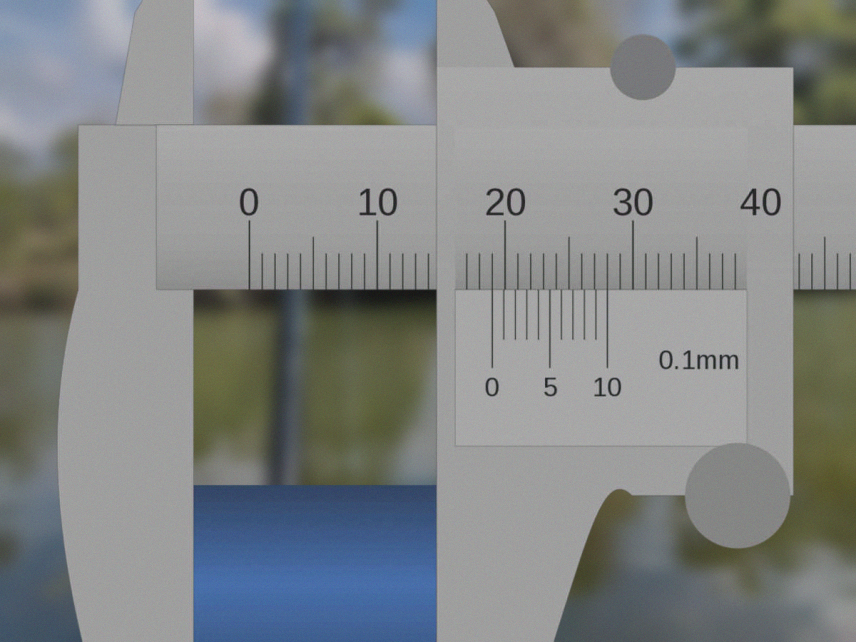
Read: 19.0mm
